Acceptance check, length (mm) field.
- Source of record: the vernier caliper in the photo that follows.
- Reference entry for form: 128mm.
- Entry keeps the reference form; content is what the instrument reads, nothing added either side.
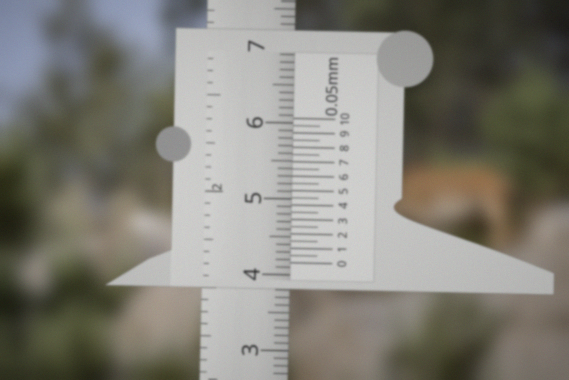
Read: 41.6mm
